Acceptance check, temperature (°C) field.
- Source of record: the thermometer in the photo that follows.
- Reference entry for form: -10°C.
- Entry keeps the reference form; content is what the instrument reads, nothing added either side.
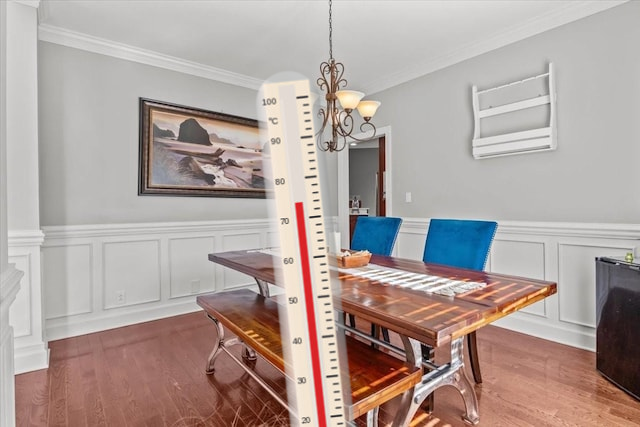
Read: 74°C
